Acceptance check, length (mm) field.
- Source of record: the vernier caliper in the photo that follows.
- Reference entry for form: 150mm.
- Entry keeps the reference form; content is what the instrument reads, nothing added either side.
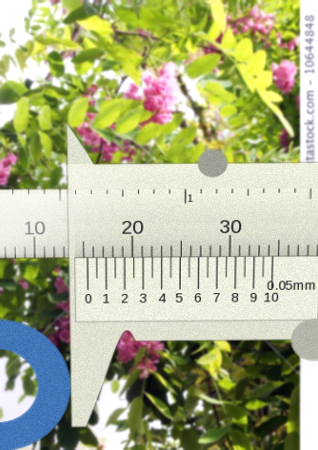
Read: 15.4mm
